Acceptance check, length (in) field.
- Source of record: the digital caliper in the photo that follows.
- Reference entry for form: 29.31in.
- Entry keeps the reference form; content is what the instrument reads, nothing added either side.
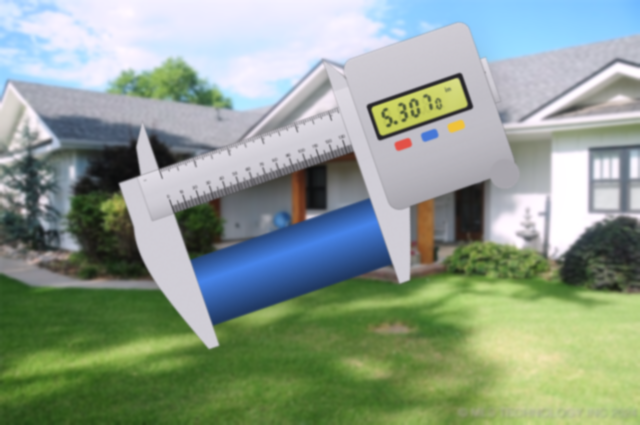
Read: 5.3070in
